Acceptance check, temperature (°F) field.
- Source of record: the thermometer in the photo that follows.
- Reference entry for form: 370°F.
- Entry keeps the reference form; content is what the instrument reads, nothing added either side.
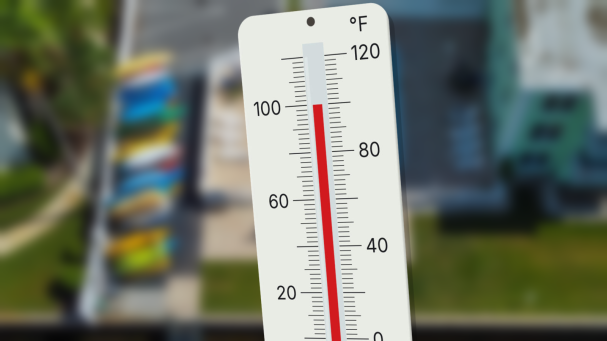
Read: 100°F
